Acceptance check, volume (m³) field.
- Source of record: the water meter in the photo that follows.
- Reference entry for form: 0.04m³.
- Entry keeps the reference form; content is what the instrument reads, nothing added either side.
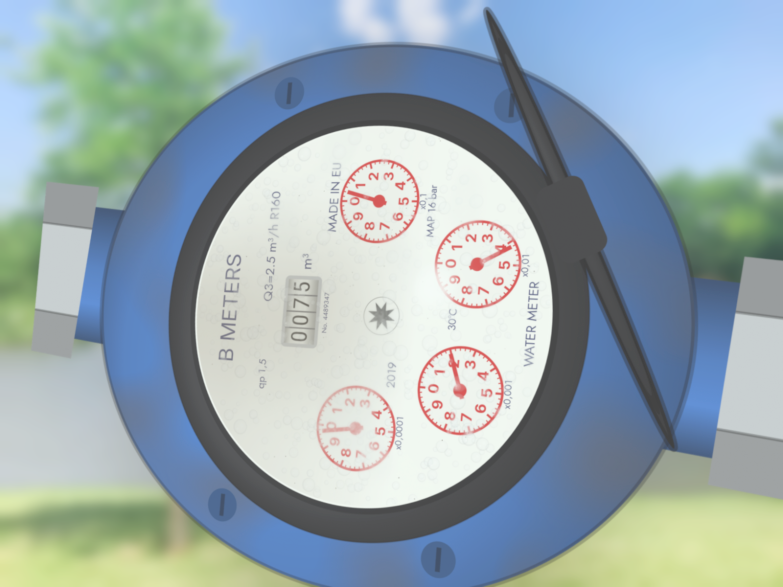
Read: 75.0419m³
